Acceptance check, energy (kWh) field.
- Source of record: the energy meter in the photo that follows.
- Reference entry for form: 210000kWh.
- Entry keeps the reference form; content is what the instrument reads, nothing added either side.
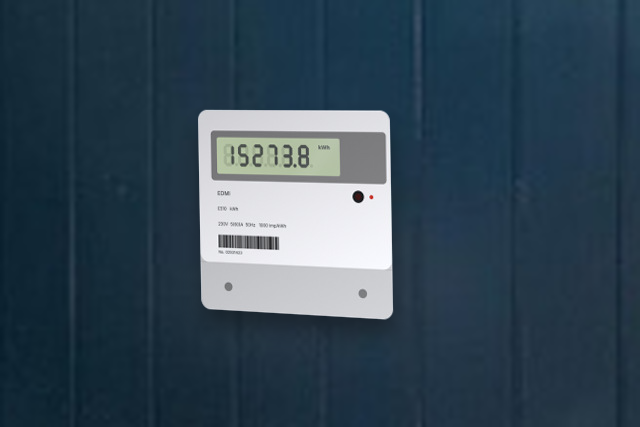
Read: 15273.8kWh
